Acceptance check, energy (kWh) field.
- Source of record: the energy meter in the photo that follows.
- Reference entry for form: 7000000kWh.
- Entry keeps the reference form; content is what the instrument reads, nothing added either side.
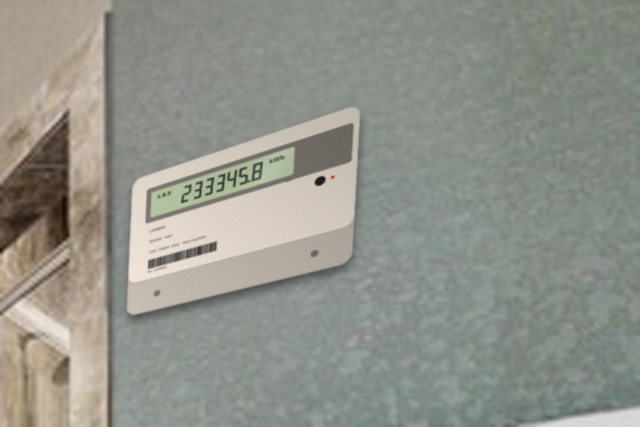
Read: 233345.8kWh
